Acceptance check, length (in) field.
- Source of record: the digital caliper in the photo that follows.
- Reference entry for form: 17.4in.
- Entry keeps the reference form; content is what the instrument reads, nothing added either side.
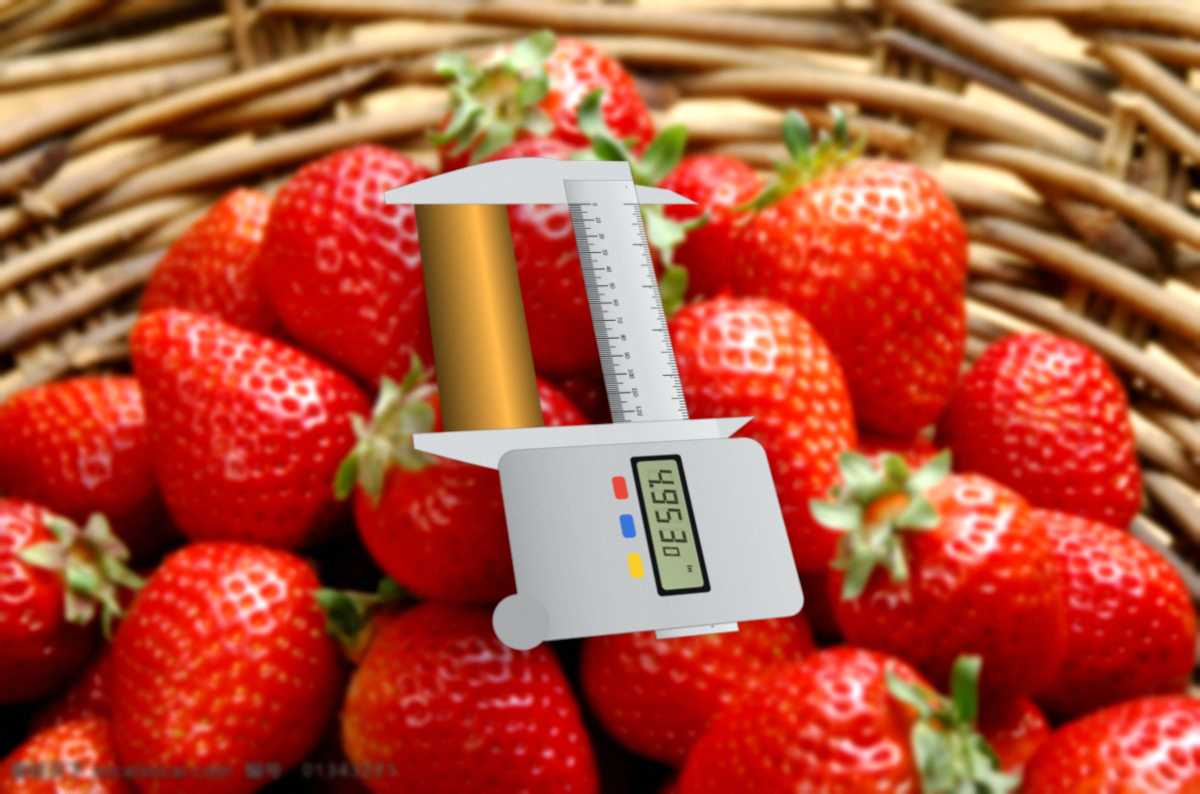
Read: 4.9530in
